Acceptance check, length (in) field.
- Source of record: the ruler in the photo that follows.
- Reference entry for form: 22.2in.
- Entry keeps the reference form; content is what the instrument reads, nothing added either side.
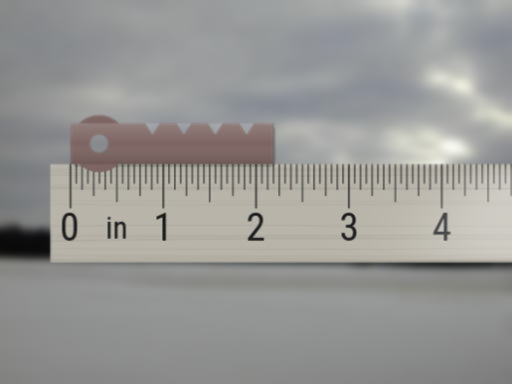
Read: 2.1875in
